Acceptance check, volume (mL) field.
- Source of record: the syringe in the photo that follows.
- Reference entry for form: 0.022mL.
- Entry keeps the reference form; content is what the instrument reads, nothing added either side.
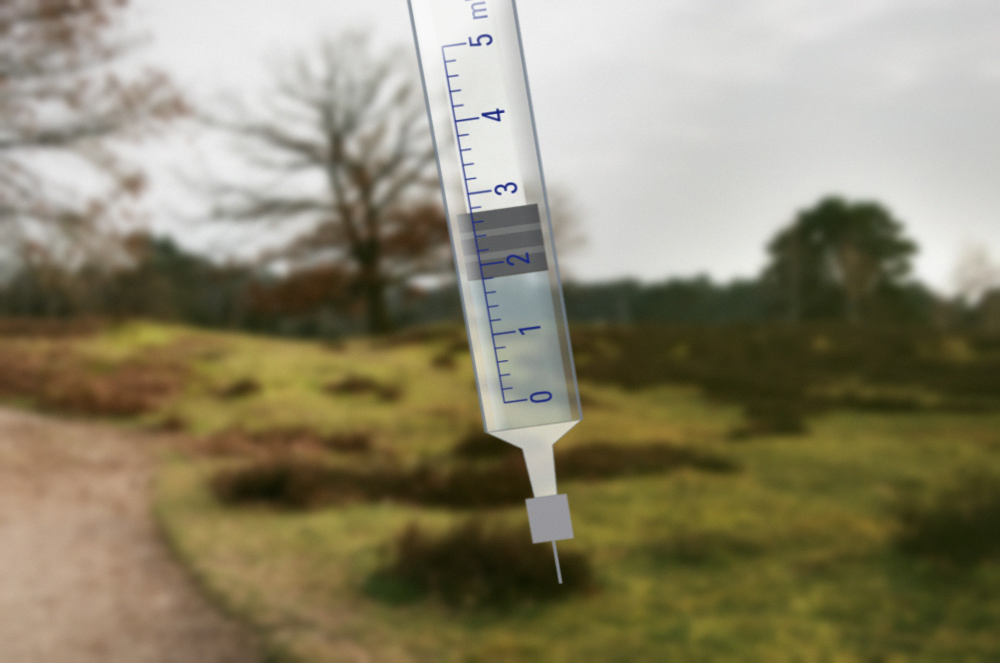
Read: 1.8mL
